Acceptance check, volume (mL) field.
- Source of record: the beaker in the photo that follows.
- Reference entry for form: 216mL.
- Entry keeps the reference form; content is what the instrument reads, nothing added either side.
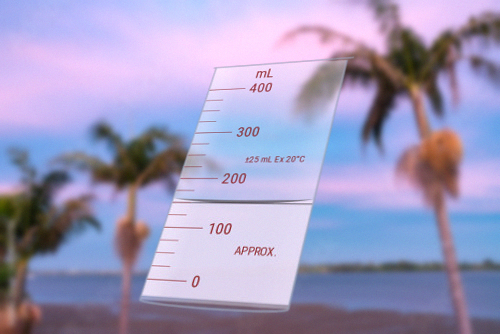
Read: 150mL
